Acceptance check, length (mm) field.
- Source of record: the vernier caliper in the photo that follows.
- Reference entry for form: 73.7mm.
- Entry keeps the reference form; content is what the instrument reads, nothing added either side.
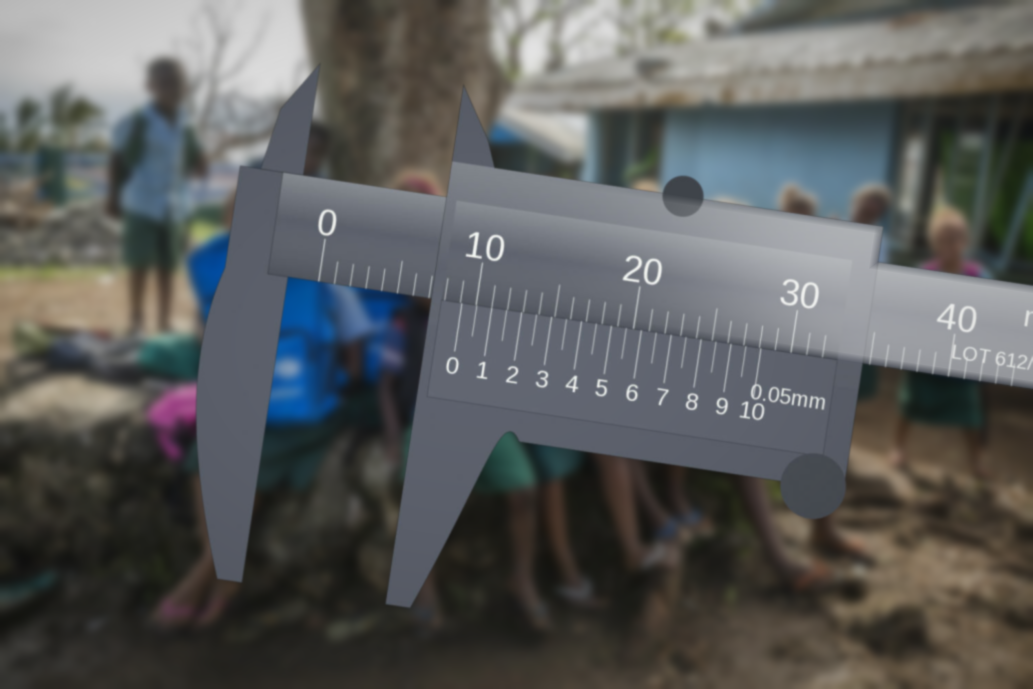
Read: 9.1mm
